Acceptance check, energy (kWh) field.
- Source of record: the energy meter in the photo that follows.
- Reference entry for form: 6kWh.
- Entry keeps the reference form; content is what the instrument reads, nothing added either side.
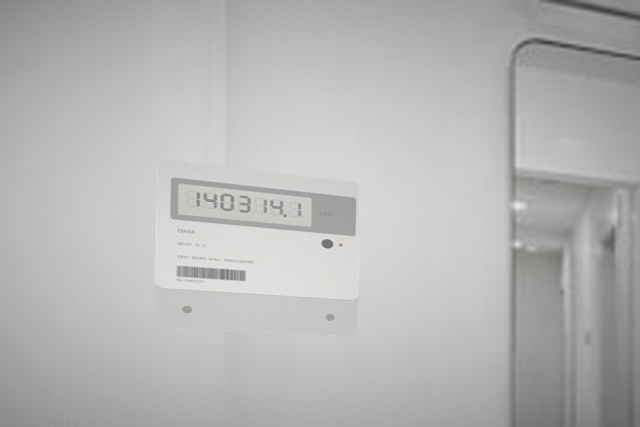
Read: 140314.1kWh
